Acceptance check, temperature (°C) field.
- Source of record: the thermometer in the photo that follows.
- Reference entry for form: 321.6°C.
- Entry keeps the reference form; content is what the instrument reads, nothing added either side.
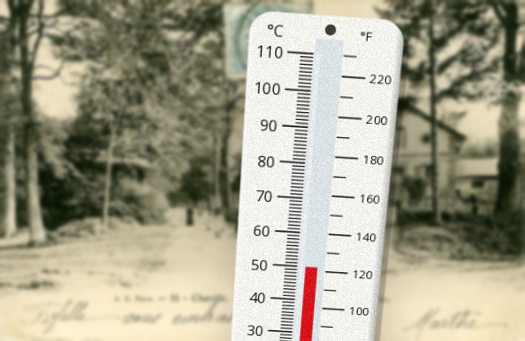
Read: 50°C
